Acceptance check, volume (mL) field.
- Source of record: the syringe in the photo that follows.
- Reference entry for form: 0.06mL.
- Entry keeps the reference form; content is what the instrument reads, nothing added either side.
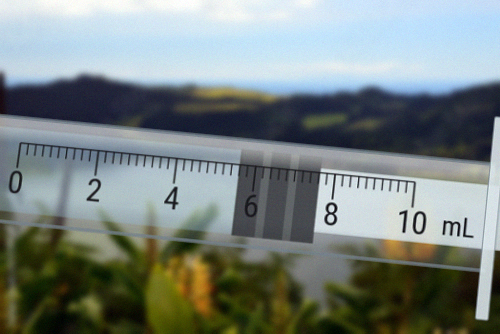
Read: 5.6mL
